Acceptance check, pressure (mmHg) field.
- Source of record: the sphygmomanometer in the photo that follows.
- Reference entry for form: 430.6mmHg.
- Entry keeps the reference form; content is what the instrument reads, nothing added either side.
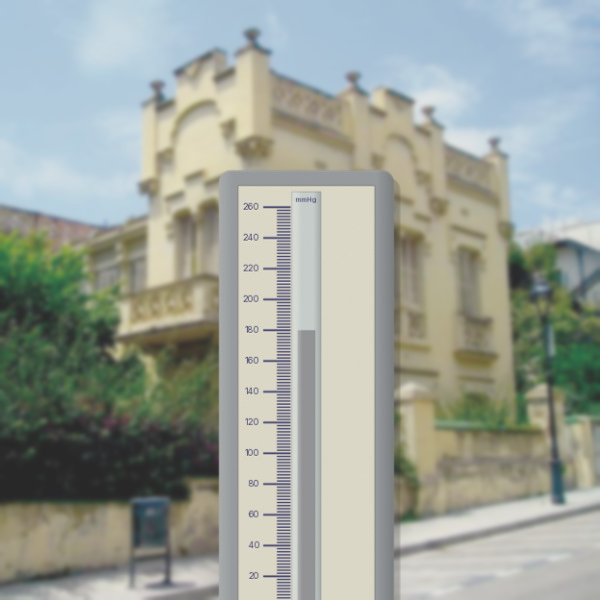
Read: 180mmHg
